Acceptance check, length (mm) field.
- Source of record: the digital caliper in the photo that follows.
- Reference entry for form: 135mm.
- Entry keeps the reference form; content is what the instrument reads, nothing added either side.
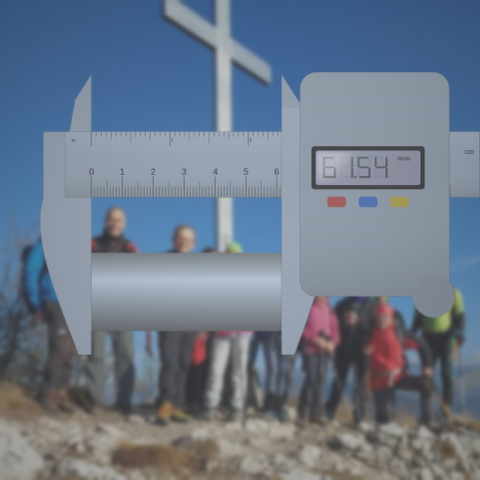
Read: 61.54mm
